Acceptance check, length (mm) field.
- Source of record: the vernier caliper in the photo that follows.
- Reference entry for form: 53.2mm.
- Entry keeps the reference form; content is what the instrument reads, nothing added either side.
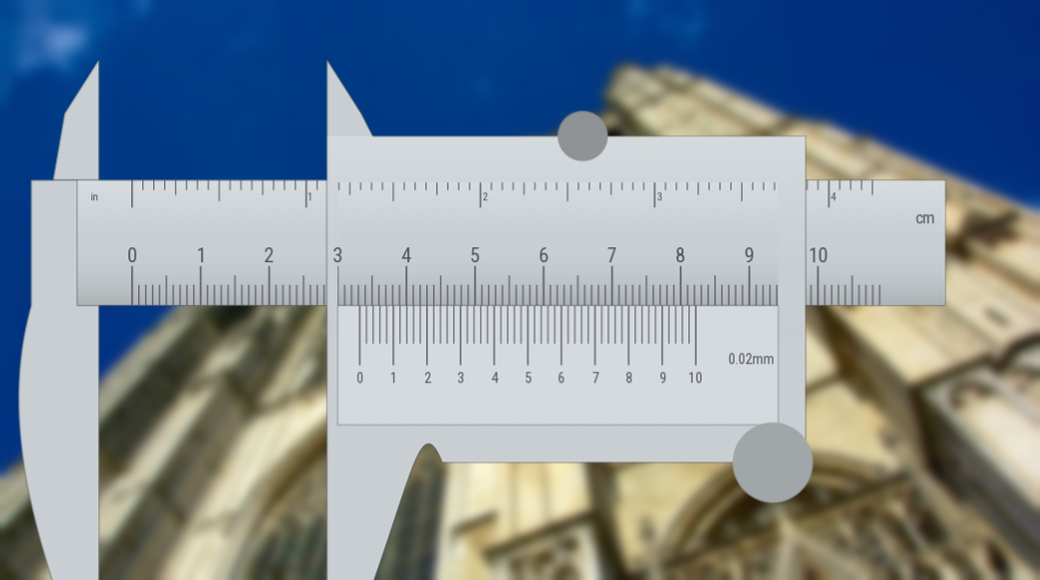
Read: 33.2mm
